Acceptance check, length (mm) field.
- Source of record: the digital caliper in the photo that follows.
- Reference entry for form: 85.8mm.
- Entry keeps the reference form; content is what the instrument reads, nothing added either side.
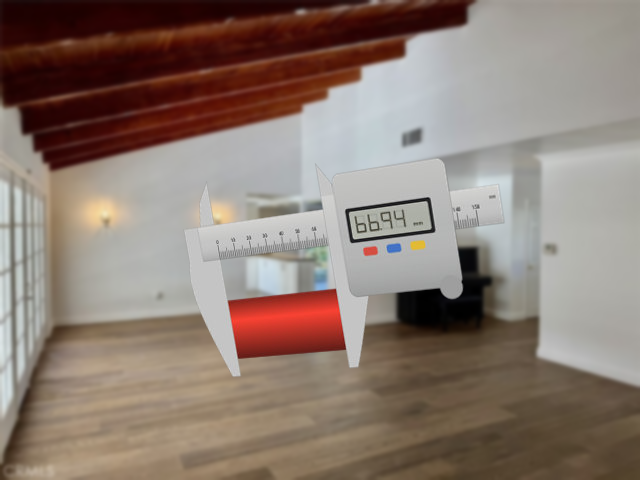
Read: 66.94mm
